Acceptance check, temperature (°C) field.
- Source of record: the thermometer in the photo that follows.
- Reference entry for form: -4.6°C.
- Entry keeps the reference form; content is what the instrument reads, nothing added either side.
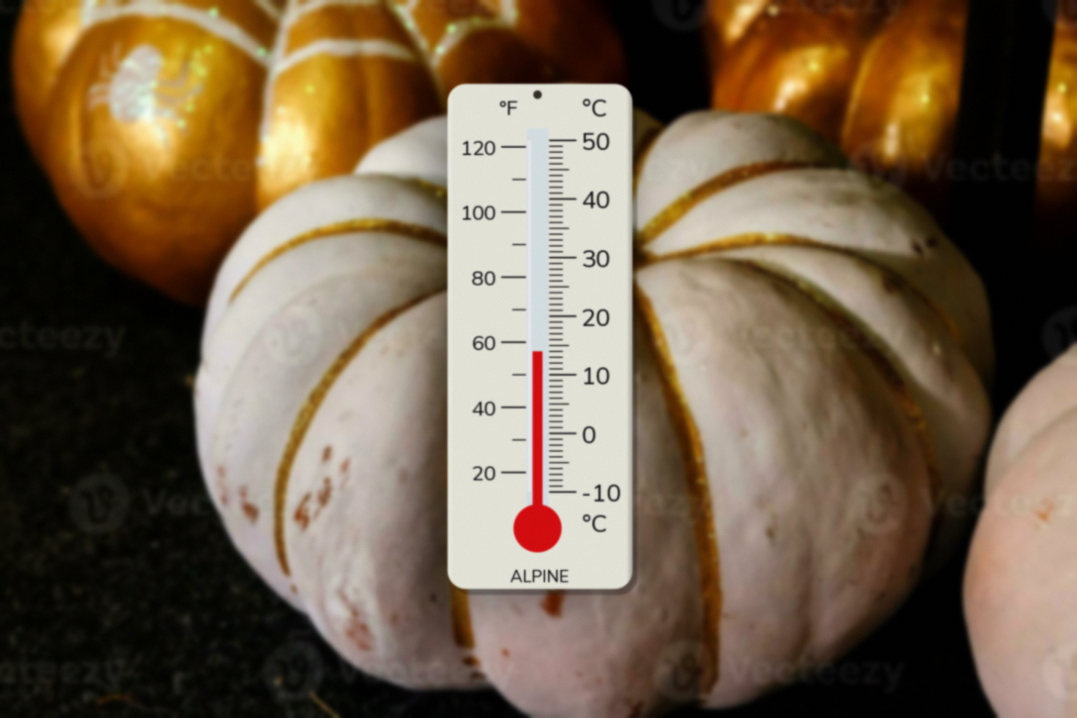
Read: 14°C
